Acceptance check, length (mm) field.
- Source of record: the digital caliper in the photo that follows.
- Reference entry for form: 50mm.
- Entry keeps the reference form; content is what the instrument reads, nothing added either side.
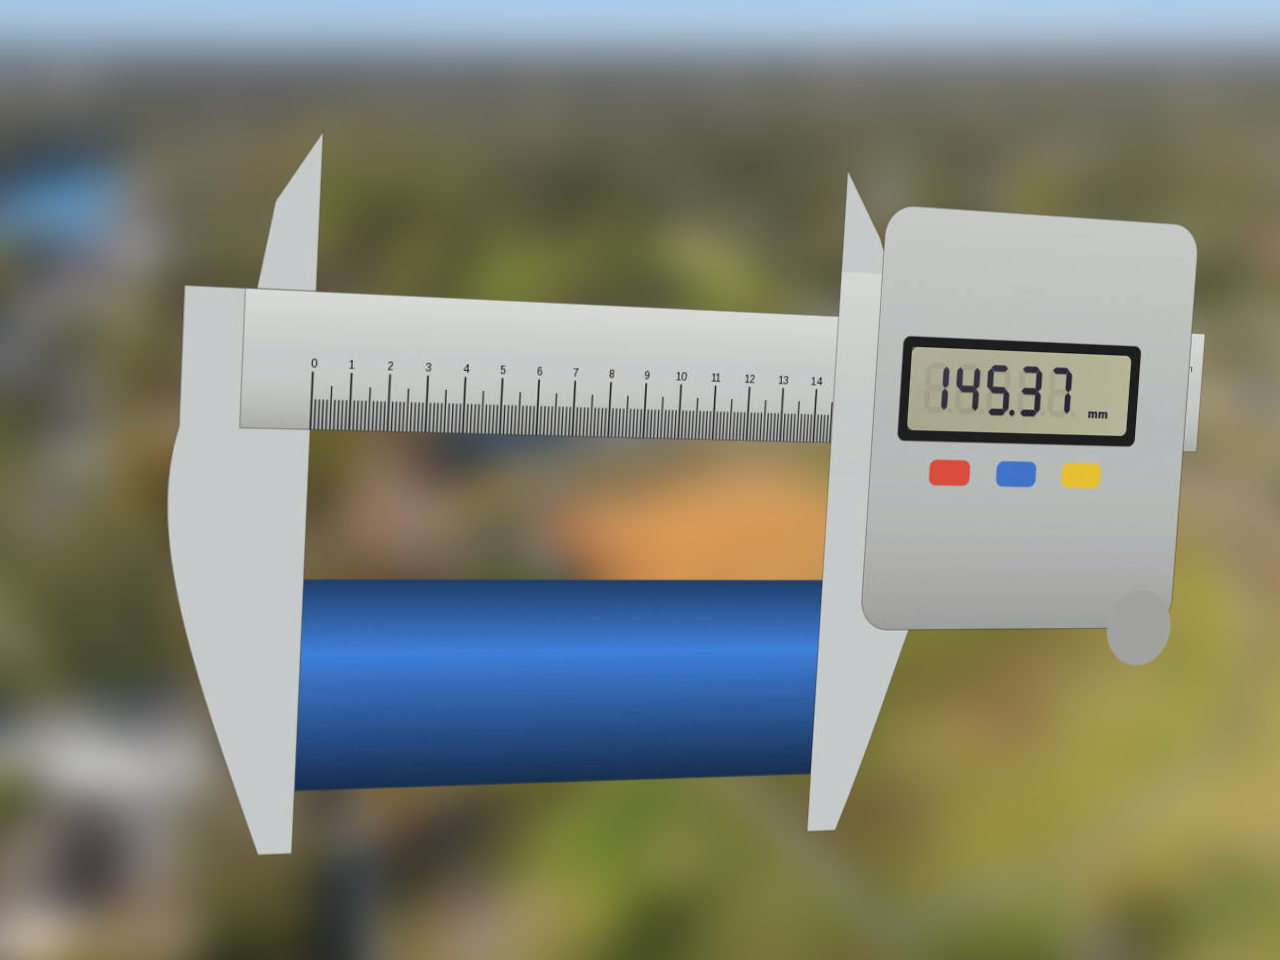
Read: 145.37mm
